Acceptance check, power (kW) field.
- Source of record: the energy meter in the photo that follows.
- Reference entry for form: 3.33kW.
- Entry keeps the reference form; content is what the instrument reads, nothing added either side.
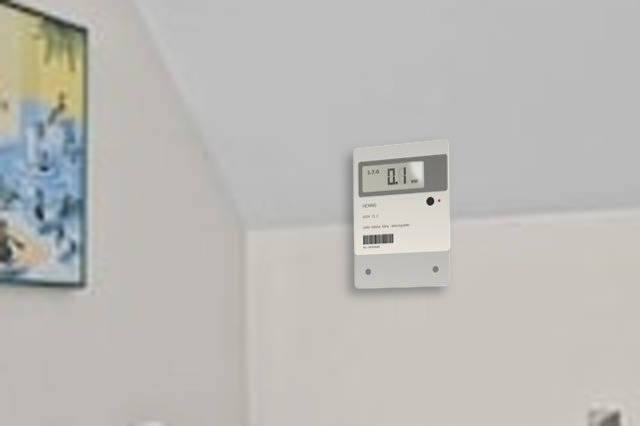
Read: 0.1kW
